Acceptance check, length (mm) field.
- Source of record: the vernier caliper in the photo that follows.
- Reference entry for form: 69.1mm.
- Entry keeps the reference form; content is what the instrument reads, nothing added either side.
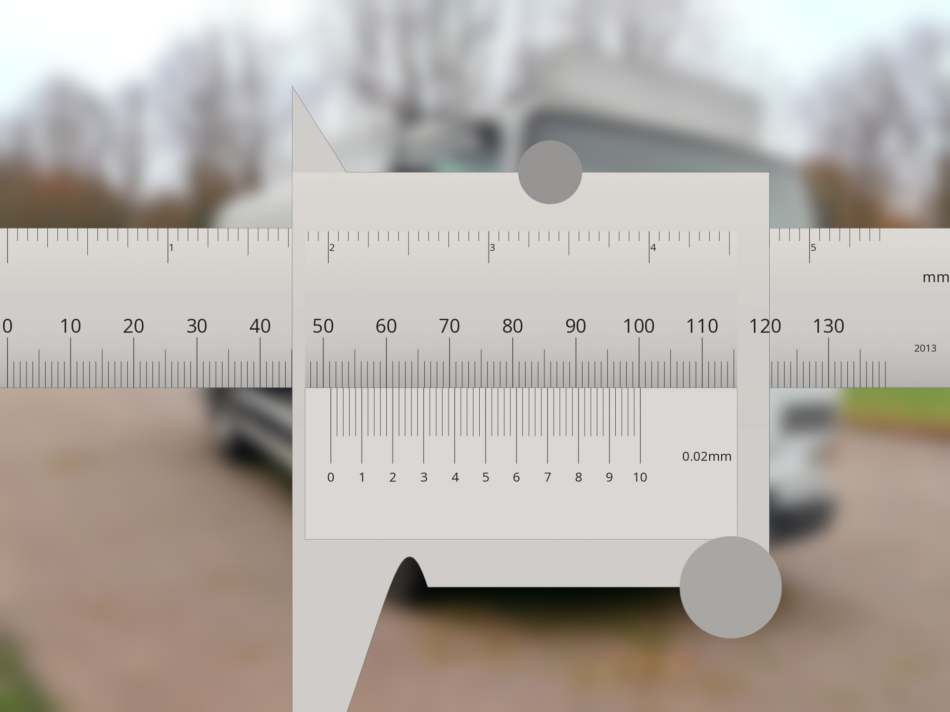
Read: 51.2mm
